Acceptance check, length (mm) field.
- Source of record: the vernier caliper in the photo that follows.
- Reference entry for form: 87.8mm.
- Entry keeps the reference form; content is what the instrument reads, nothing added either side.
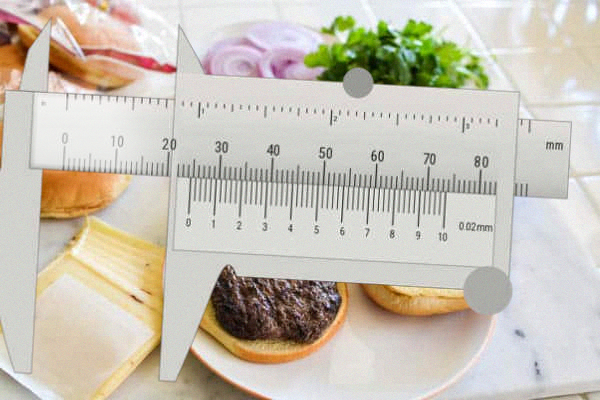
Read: 24.5mm
